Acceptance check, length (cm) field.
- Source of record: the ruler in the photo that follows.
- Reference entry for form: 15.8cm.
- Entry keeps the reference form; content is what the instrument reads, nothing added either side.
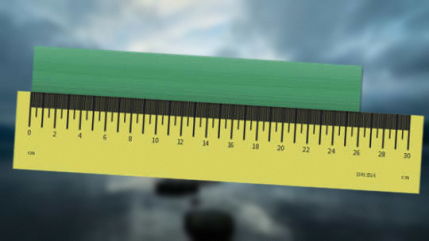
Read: 26cm
